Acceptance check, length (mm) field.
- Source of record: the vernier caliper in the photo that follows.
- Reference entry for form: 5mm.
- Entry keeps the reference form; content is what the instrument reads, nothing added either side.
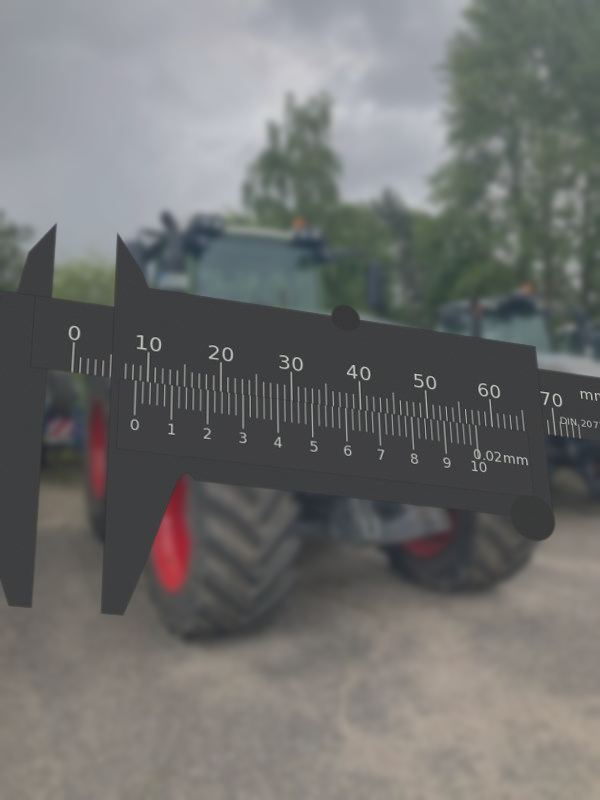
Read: 8.4mm
